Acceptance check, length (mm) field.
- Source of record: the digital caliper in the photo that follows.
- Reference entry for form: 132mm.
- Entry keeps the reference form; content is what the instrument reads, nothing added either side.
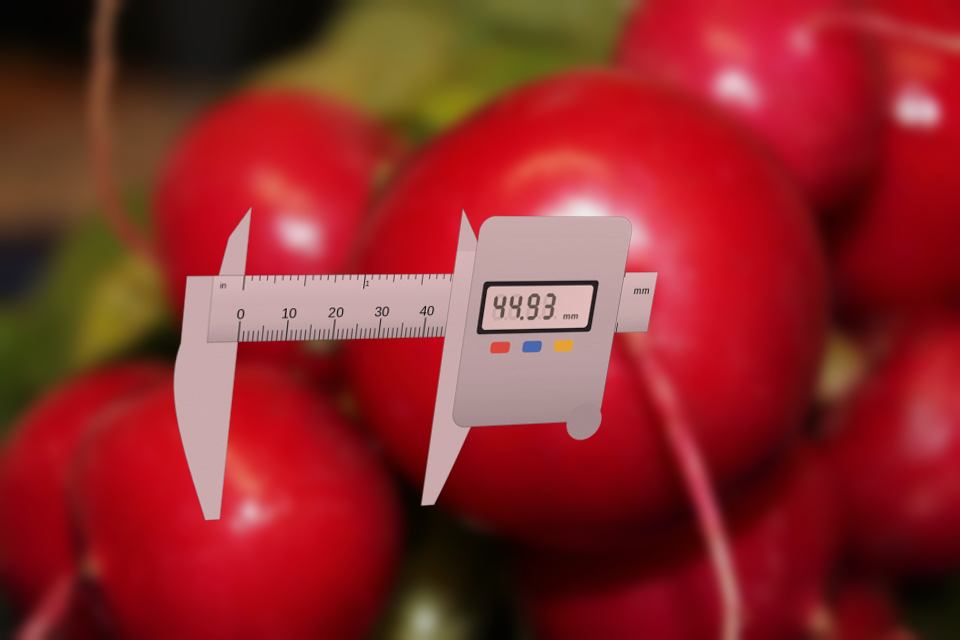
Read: 44.93mm
